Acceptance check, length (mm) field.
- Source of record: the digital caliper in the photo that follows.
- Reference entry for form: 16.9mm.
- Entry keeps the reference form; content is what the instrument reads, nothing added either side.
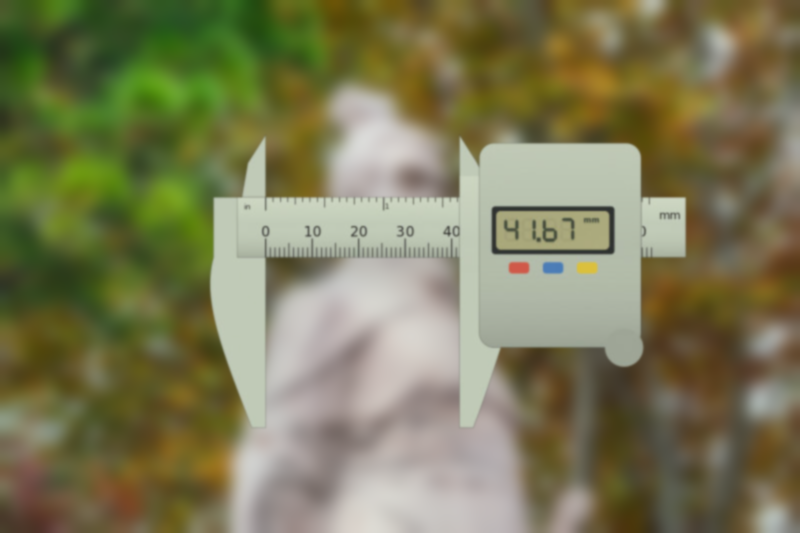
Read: 41.67mm
